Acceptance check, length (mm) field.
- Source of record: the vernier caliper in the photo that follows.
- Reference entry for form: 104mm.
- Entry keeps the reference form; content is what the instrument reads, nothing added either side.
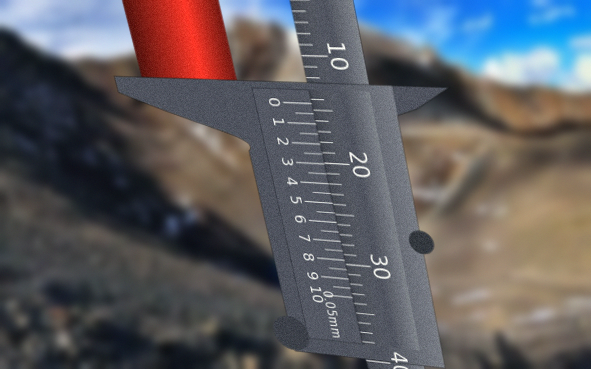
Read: 14.4mm
